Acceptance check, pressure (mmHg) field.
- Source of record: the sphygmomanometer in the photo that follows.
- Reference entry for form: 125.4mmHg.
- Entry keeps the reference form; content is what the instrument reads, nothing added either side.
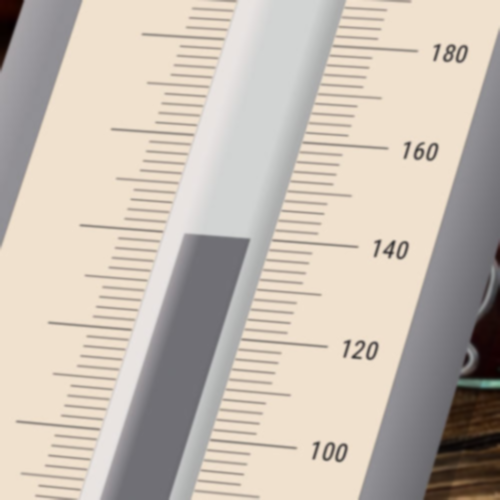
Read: 140mmHg
